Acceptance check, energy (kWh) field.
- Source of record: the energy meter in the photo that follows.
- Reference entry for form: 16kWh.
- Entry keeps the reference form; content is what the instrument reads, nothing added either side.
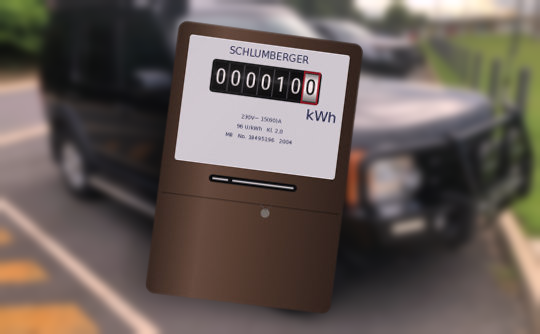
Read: 10.0kWh
